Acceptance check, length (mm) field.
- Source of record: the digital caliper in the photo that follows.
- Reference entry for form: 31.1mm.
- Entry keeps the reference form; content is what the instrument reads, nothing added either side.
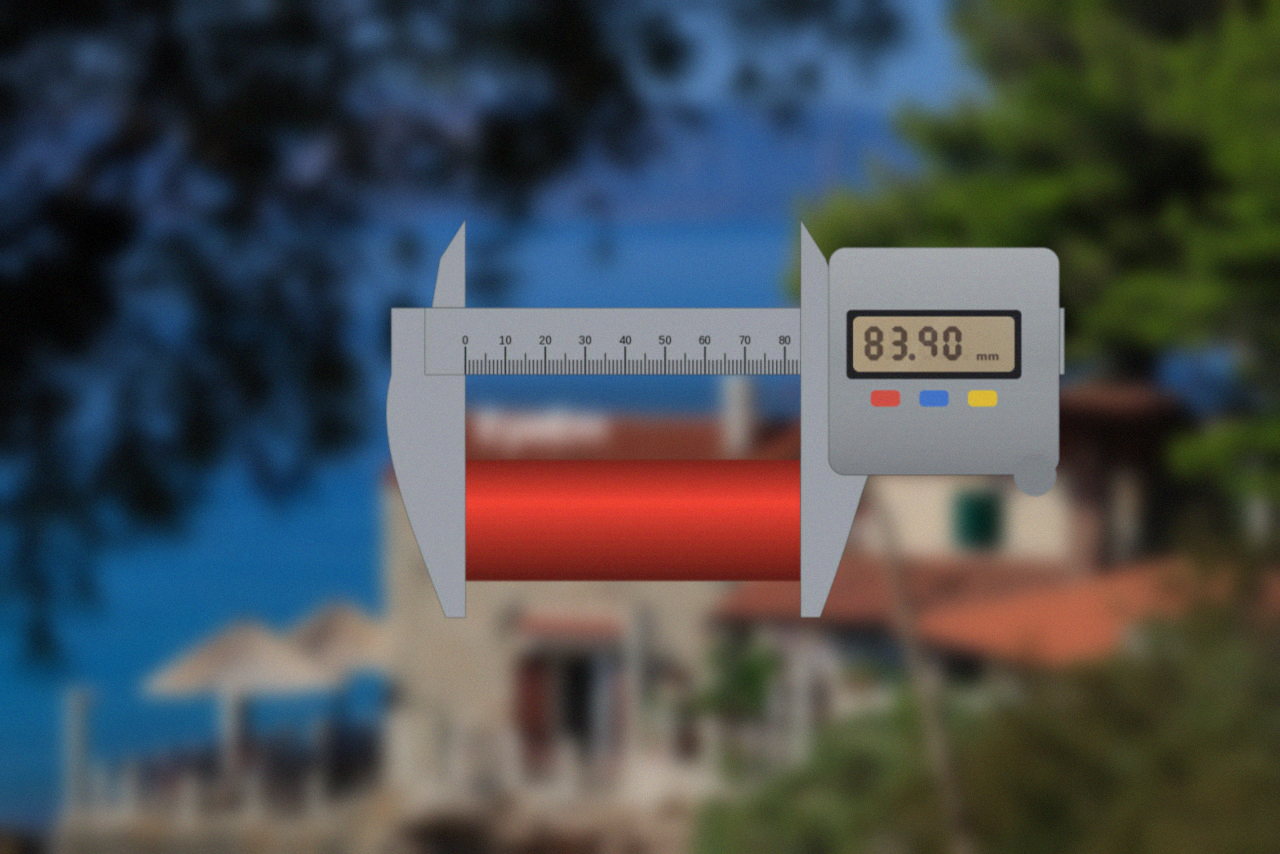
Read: 83.90mm
